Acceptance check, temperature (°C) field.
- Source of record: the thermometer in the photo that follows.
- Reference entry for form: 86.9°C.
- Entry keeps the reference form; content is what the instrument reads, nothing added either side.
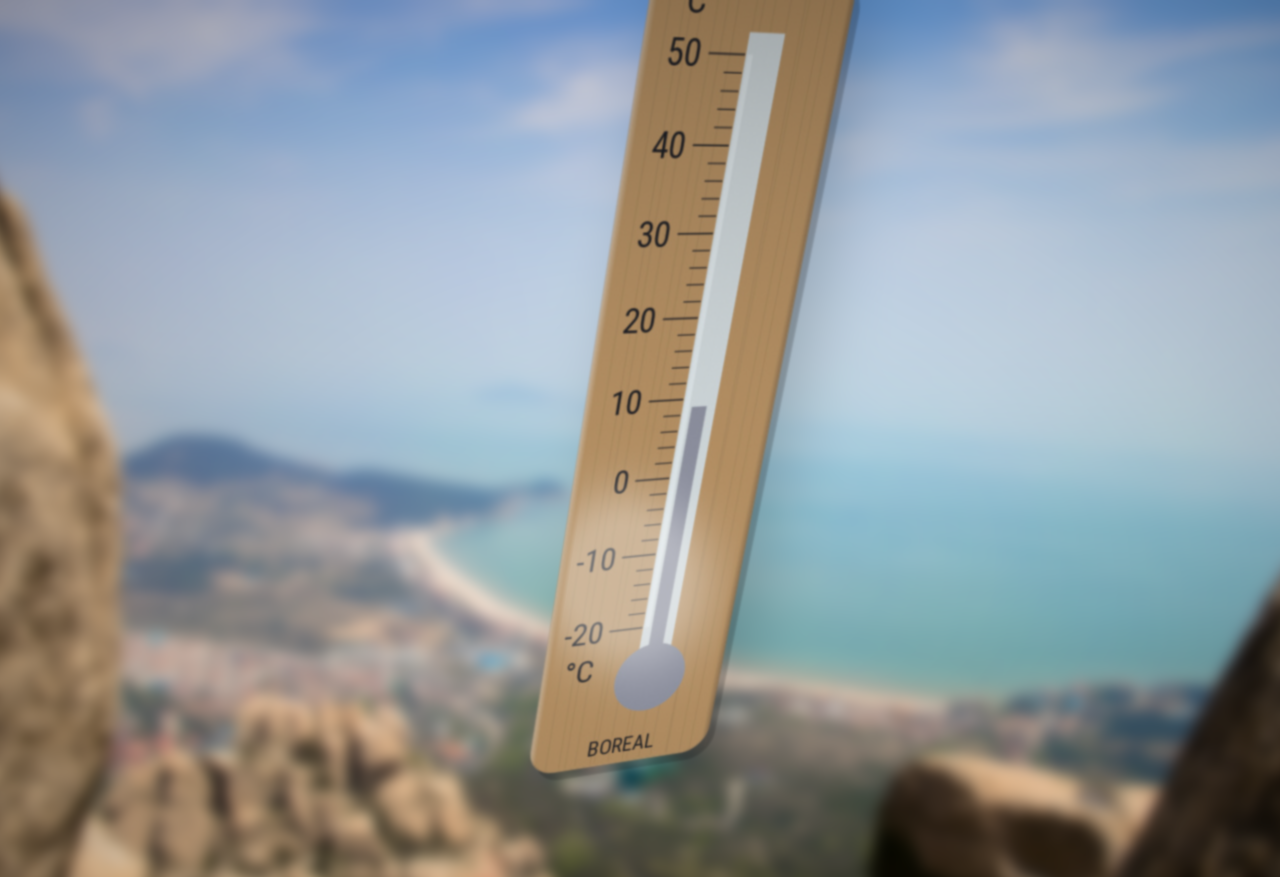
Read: 9°C
